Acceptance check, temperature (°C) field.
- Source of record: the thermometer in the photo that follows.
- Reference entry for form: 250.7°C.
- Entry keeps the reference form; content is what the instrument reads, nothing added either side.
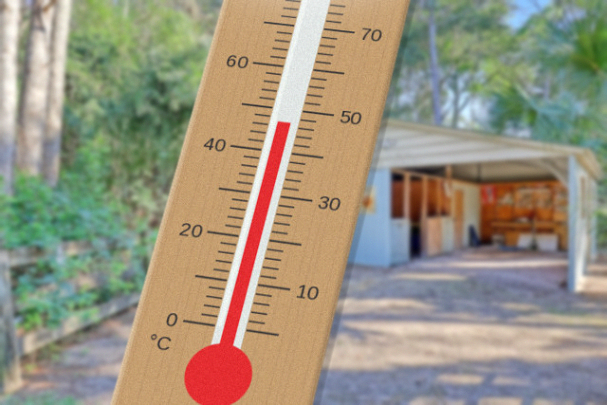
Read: 47°C
